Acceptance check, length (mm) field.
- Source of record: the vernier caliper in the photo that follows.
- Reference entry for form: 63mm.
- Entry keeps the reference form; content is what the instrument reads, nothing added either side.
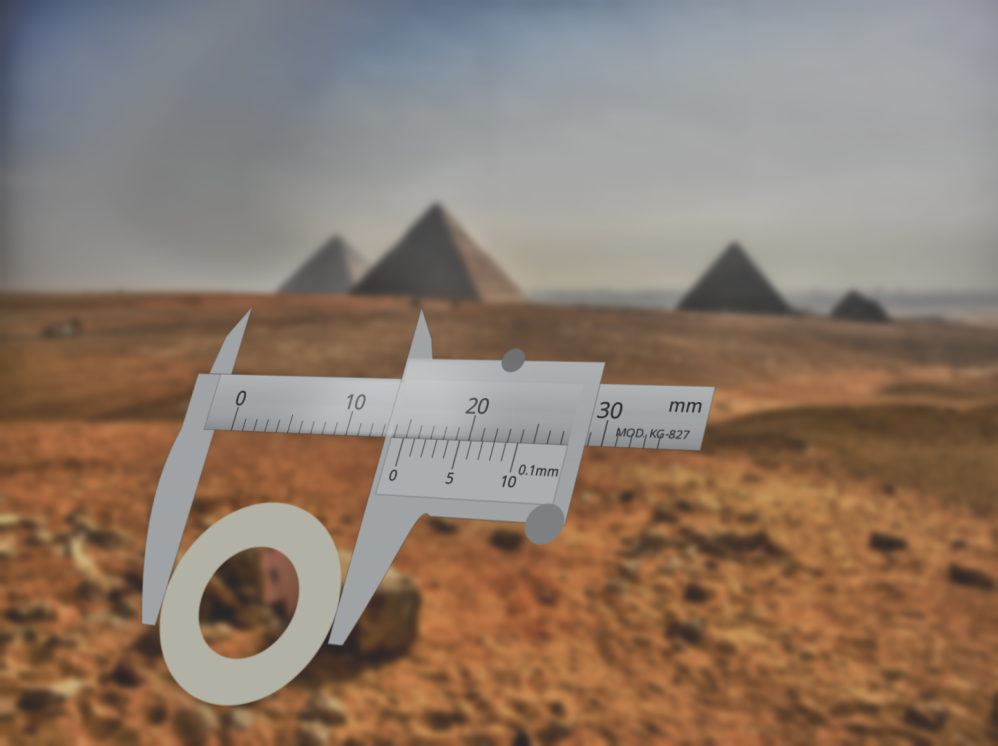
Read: 14.8mm
